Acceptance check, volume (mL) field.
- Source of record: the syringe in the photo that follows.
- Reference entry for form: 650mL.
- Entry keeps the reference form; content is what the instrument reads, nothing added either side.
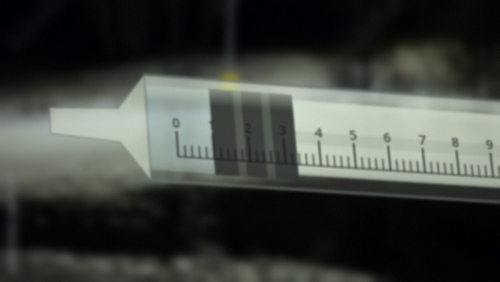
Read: 1mL
